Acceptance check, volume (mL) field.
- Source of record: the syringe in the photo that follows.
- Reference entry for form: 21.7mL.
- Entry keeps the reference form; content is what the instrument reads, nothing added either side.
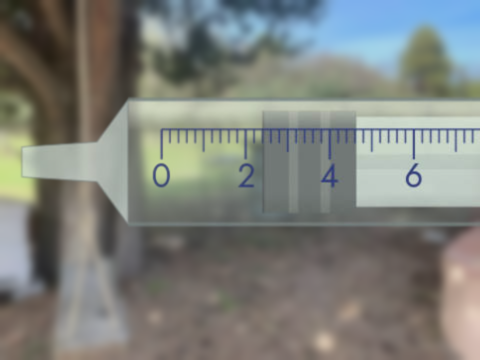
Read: 2.4mL
